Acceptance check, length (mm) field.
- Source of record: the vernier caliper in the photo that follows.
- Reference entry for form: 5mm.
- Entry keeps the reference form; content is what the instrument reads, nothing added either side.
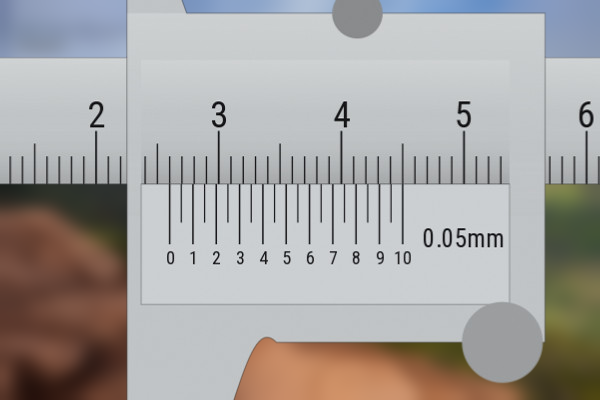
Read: 26.0mm
